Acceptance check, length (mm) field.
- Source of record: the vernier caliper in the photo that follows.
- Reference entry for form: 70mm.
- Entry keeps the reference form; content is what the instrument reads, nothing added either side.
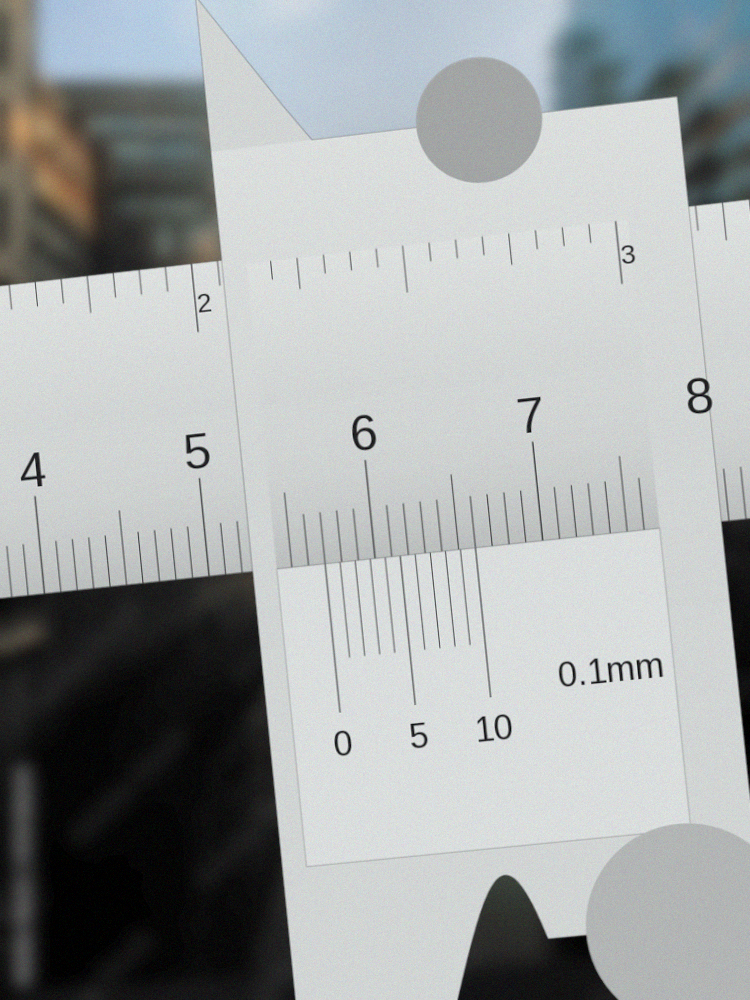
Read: 57.0mm
